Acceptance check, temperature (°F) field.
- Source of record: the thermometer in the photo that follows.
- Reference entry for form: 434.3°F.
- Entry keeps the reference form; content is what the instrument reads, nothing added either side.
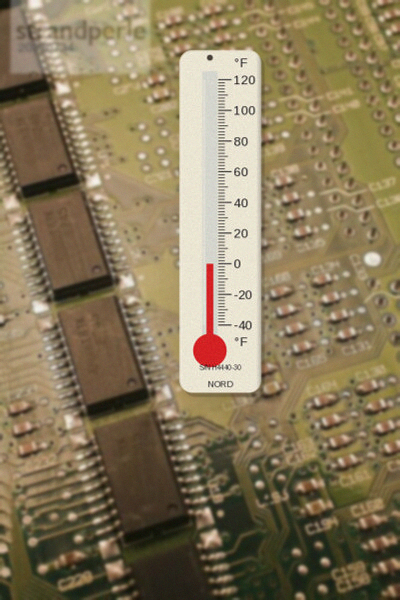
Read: 0°F
